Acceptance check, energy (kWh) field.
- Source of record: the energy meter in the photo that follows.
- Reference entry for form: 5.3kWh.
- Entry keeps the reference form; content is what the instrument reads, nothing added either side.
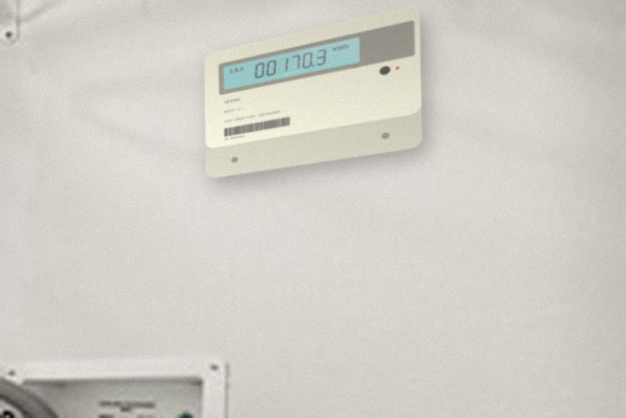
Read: 170.3kWh
